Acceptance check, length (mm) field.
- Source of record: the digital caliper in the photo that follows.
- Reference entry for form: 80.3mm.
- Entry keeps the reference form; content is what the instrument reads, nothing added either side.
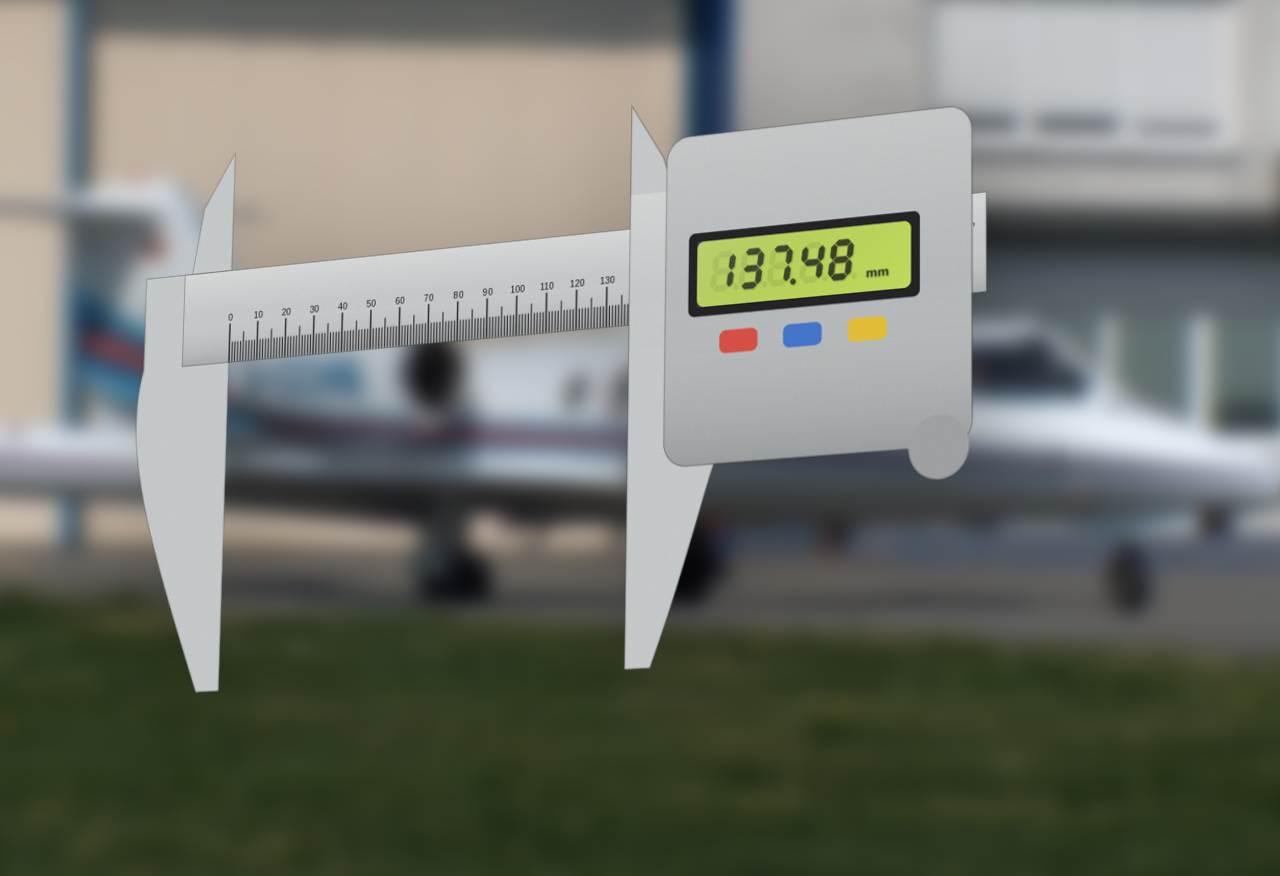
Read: 137.48mm
